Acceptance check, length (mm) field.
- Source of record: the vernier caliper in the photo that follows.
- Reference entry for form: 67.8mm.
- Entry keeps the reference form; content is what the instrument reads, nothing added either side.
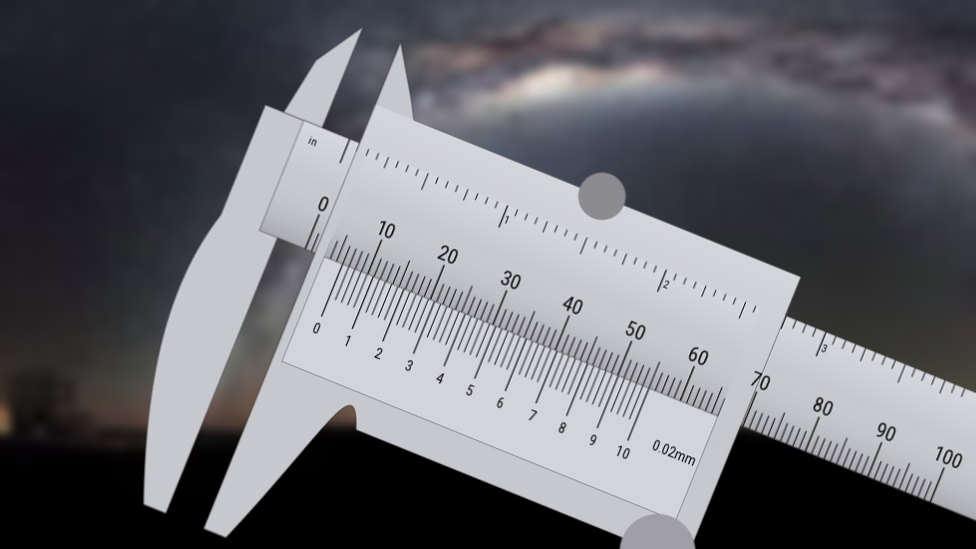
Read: 6.0mm
